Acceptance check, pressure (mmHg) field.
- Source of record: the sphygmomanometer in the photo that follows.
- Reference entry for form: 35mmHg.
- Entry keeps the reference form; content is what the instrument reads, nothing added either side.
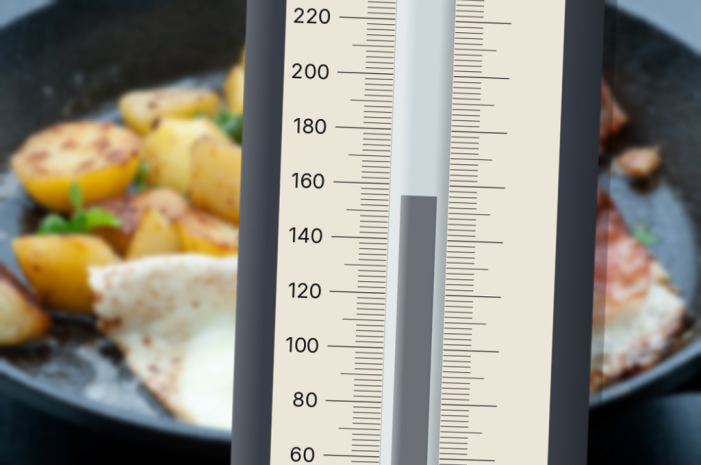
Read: 156mmHg
